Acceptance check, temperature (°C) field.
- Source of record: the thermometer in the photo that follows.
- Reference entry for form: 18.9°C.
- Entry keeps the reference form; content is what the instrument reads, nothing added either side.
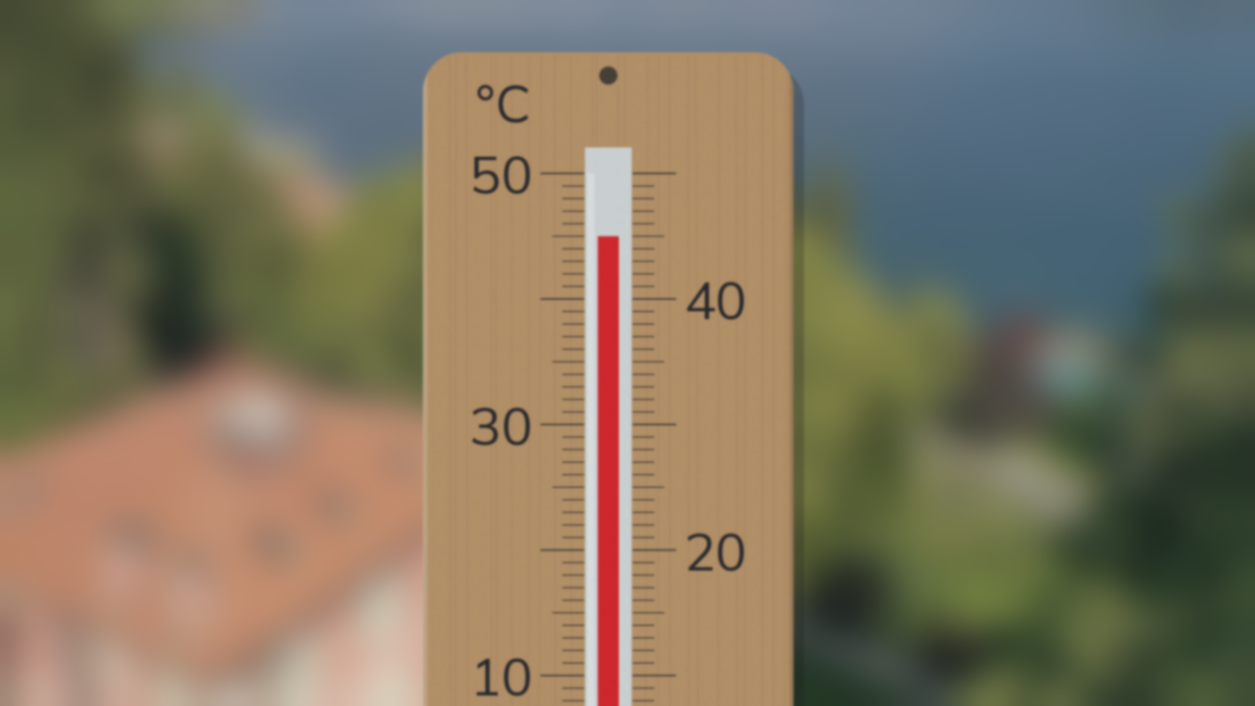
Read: 45°C
